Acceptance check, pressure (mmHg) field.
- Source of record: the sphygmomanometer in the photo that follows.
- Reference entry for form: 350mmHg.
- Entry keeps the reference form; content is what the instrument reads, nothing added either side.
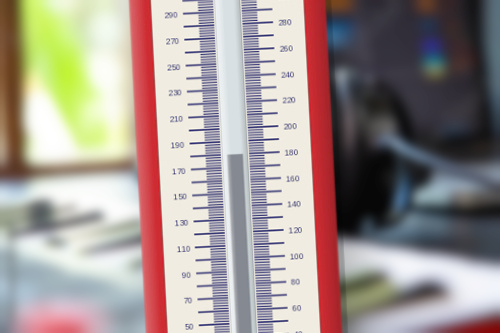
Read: 180mmHg
